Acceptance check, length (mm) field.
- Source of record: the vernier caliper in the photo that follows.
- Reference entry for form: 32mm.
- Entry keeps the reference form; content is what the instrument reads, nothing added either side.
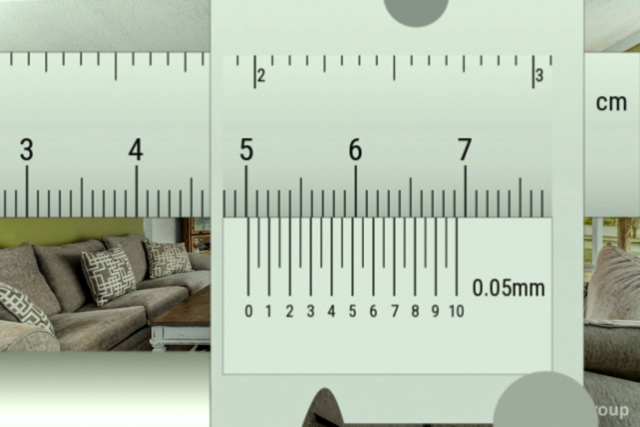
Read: 50.2mm
